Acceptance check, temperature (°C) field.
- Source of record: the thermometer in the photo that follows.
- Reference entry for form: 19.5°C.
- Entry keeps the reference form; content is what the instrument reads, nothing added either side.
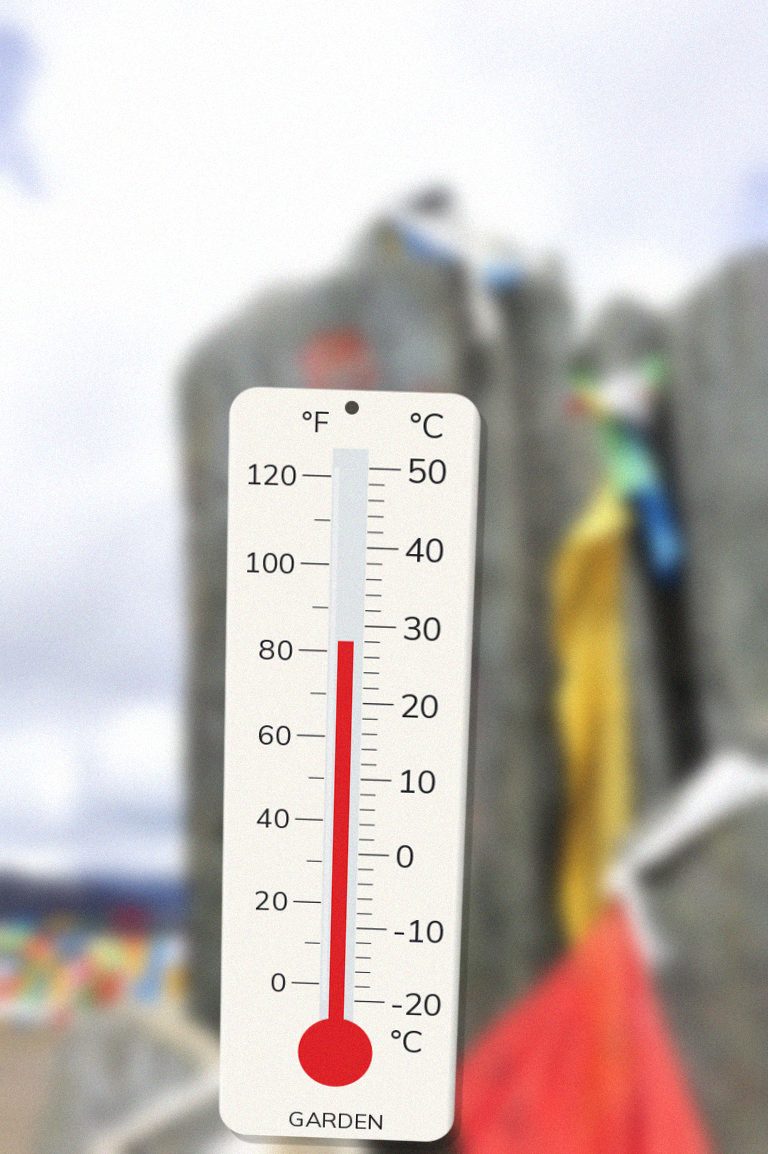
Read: 28°C
